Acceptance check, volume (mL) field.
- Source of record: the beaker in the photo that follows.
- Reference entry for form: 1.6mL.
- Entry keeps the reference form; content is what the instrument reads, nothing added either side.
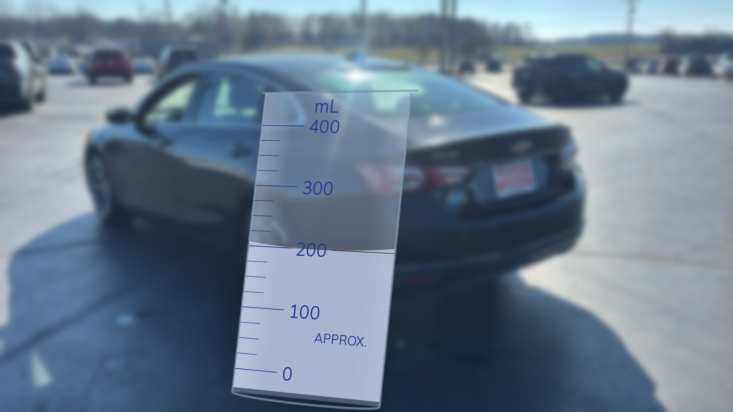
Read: 200mL
